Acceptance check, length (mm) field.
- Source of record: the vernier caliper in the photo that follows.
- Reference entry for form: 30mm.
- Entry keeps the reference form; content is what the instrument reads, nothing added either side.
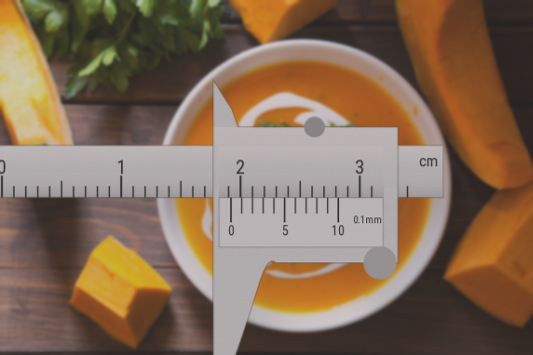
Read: 19.2mm
